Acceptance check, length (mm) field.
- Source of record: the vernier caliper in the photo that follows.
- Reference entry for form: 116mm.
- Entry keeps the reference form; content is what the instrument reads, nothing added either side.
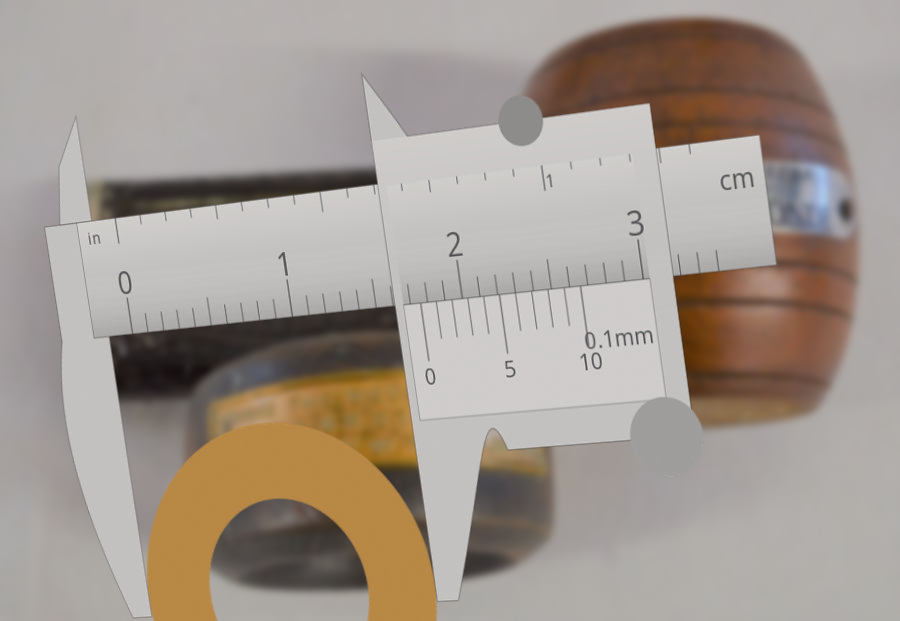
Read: 17.6mm
